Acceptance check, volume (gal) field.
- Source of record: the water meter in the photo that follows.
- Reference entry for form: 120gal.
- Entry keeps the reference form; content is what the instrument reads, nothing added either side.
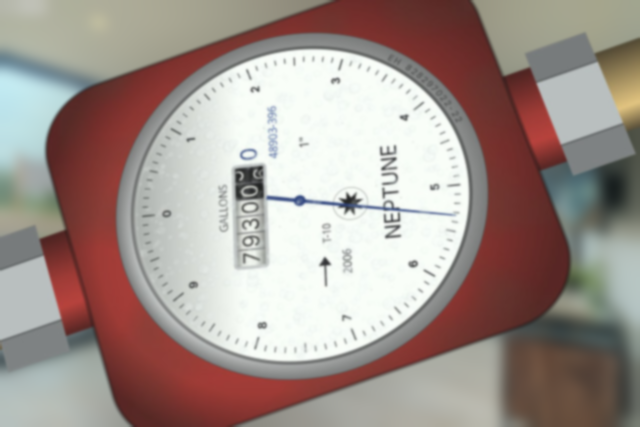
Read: 7930055.3gal
